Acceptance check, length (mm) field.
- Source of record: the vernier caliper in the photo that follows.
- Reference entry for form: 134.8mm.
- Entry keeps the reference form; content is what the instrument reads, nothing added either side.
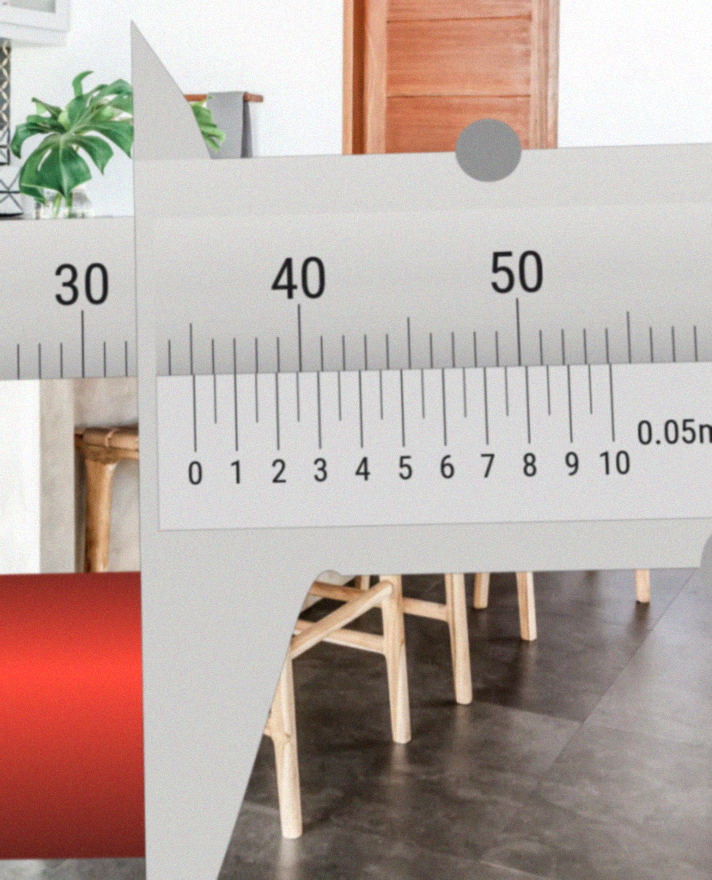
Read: 35.1mm
